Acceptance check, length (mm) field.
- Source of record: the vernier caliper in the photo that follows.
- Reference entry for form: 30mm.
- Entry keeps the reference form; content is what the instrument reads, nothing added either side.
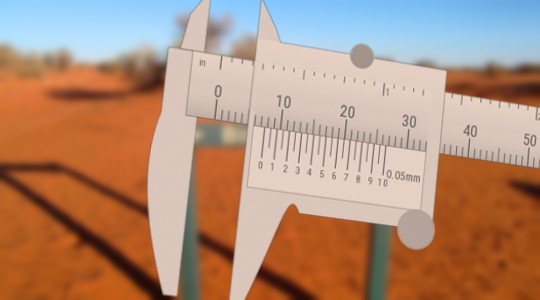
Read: 7.6mm
